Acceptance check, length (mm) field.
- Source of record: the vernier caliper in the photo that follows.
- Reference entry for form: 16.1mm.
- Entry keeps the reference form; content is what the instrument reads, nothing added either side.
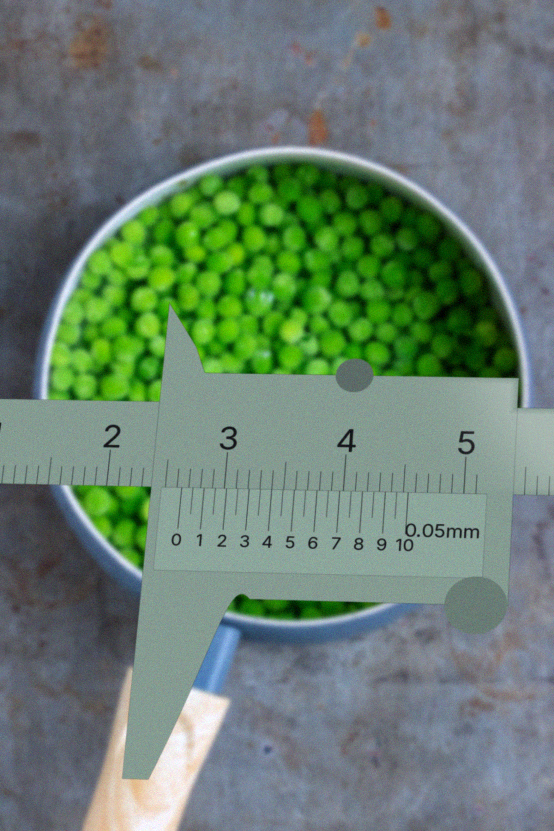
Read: 26.4mm
